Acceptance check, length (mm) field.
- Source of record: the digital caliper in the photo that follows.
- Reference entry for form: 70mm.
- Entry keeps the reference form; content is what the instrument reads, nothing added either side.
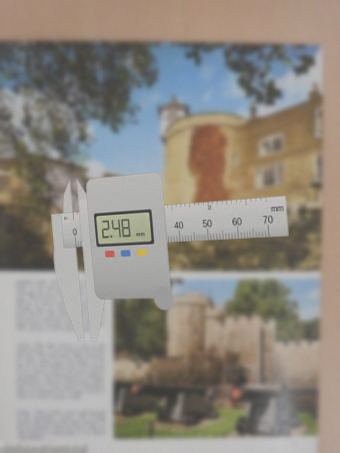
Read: 2.48mm
